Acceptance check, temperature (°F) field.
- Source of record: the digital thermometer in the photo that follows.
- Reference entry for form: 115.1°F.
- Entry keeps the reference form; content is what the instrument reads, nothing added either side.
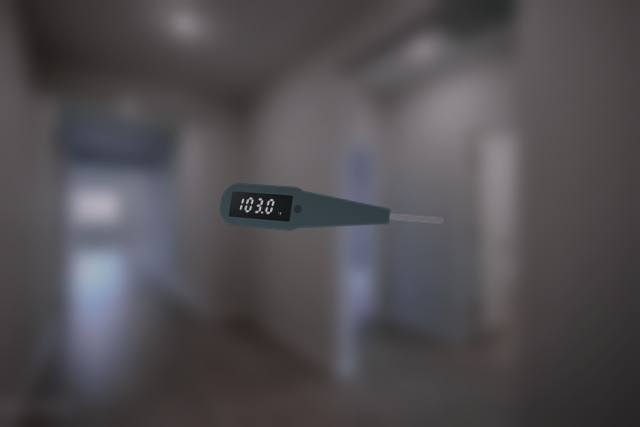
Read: 103.0°F
